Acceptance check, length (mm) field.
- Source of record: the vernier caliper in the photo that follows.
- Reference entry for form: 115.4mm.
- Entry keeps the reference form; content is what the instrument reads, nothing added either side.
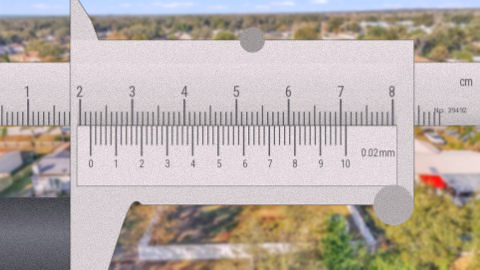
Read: 22.0mm
